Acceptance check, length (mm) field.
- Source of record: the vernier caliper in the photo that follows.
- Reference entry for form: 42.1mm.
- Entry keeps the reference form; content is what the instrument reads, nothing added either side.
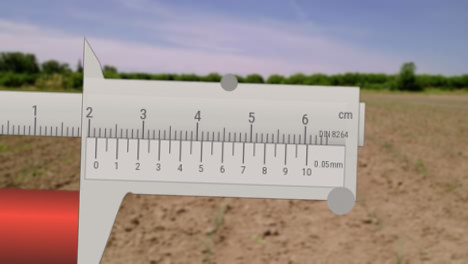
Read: 21.4mm
